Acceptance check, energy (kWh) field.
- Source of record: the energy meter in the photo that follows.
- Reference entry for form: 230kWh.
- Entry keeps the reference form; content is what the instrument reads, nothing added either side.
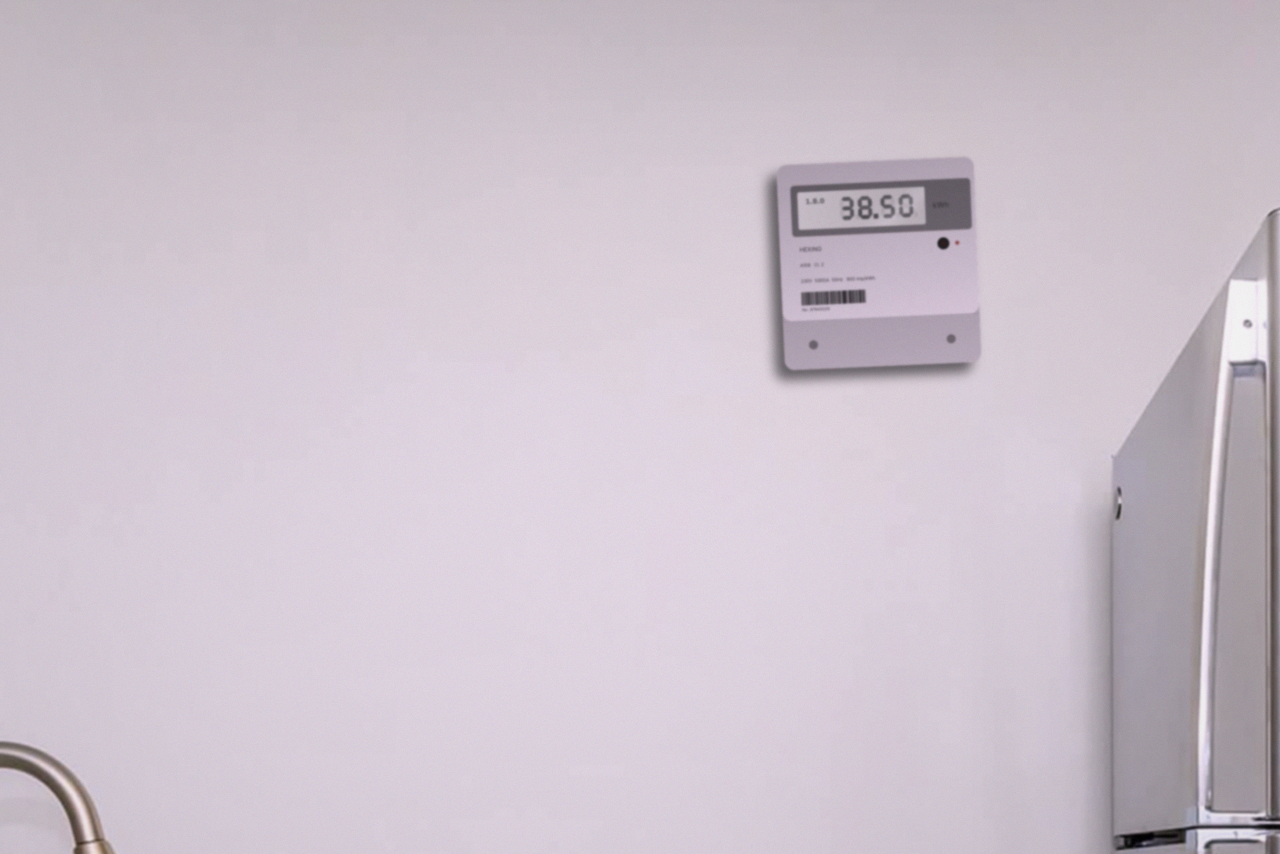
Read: 38.50kWh
